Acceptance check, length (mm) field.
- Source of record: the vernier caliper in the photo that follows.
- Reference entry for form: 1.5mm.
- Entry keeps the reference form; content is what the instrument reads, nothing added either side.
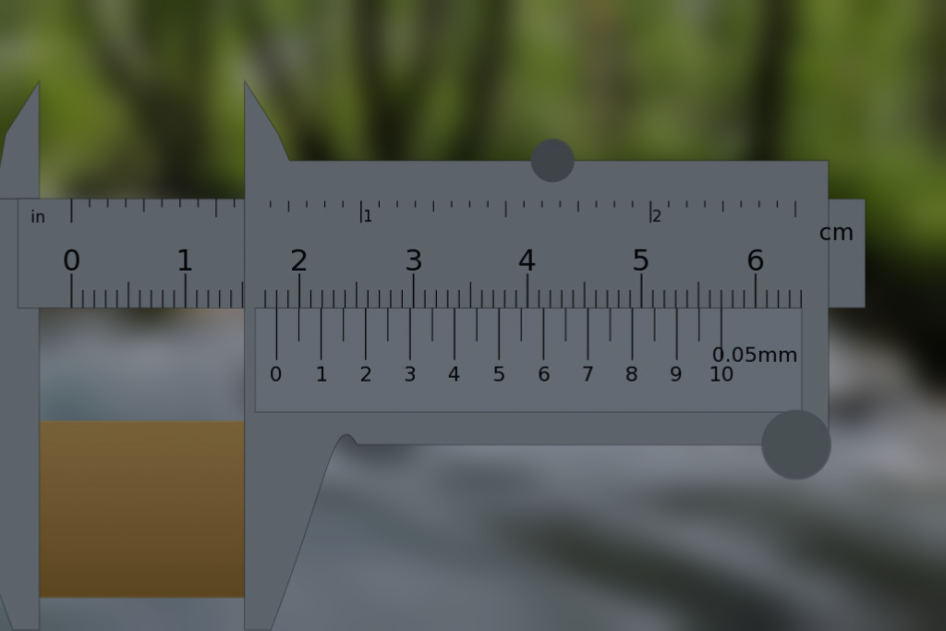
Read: 18.0mm
